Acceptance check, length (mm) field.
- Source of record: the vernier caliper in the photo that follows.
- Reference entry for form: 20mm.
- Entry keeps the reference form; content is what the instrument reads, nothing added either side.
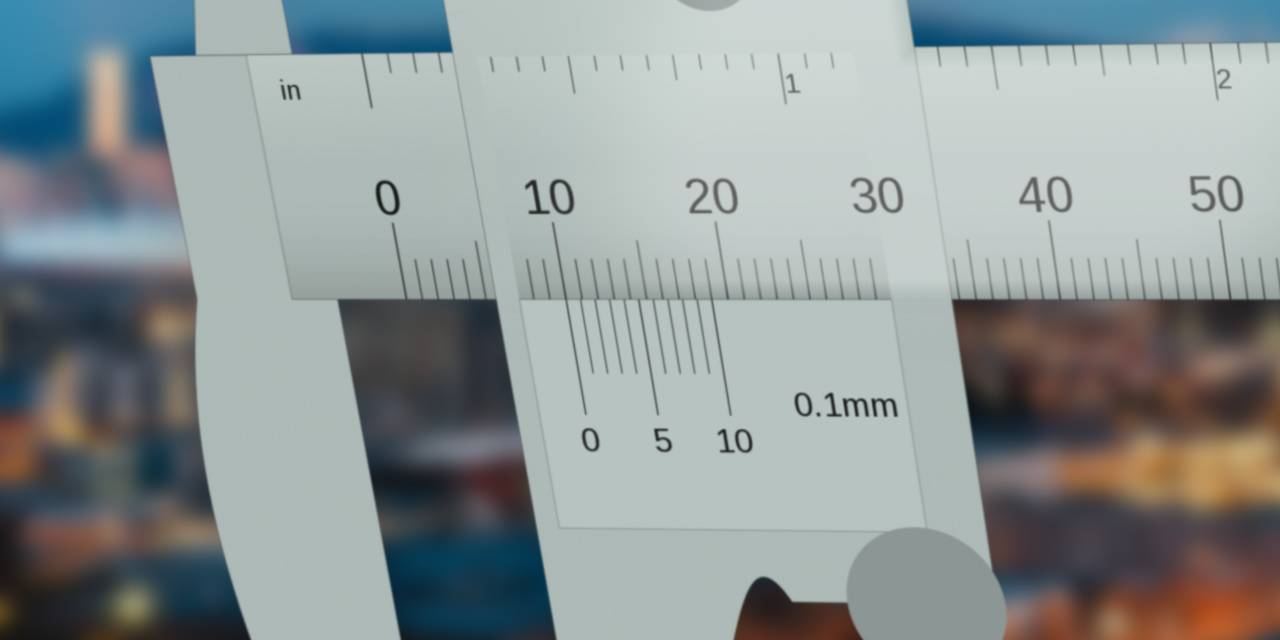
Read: 10.0mm
